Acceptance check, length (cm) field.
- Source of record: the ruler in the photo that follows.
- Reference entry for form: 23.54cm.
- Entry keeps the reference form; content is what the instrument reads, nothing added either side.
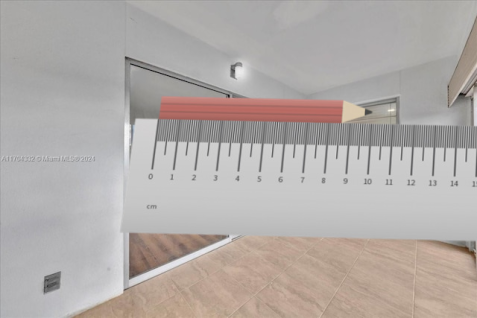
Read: 10cm
